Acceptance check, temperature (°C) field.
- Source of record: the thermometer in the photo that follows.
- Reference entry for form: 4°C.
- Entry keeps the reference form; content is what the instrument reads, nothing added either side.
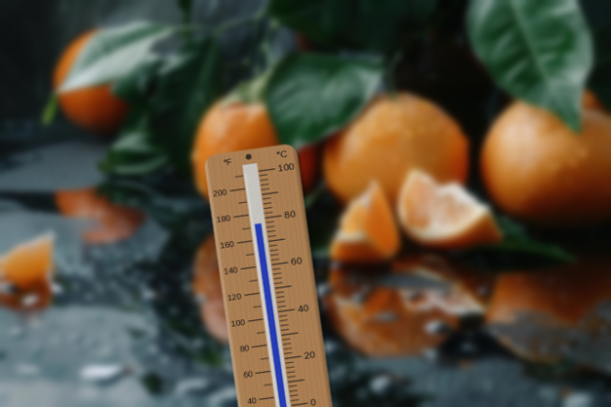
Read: 78°C
